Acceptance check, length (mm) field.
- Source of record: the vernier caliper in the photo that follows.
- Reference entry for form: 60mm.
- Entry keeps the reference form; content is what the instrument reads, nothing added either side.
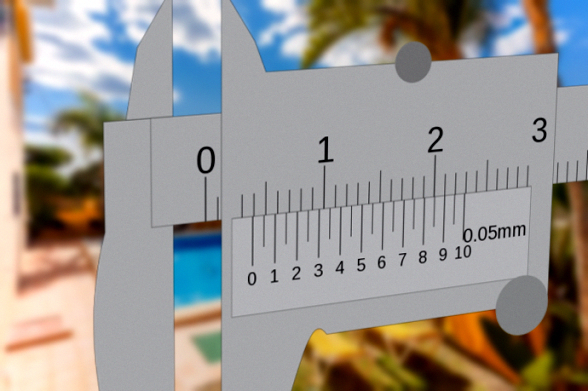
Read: 3.9mm
